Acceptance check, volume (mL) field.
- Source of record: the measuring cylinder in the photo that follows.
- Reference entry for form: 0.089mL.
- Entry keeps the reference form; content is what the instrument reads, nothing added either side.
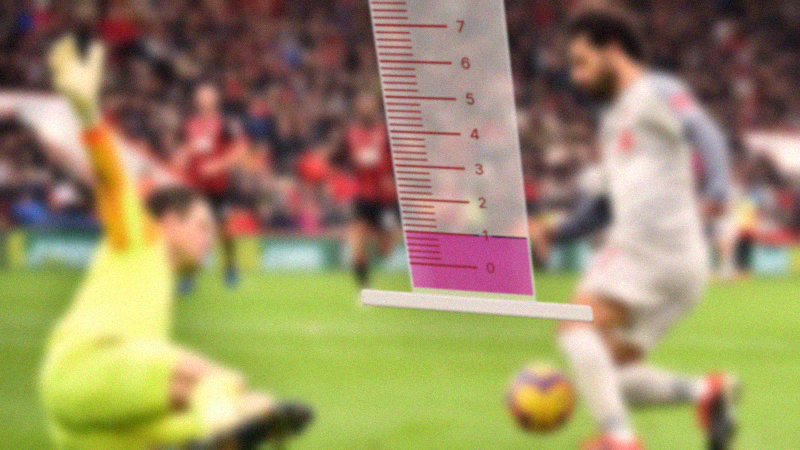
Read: 1mL
